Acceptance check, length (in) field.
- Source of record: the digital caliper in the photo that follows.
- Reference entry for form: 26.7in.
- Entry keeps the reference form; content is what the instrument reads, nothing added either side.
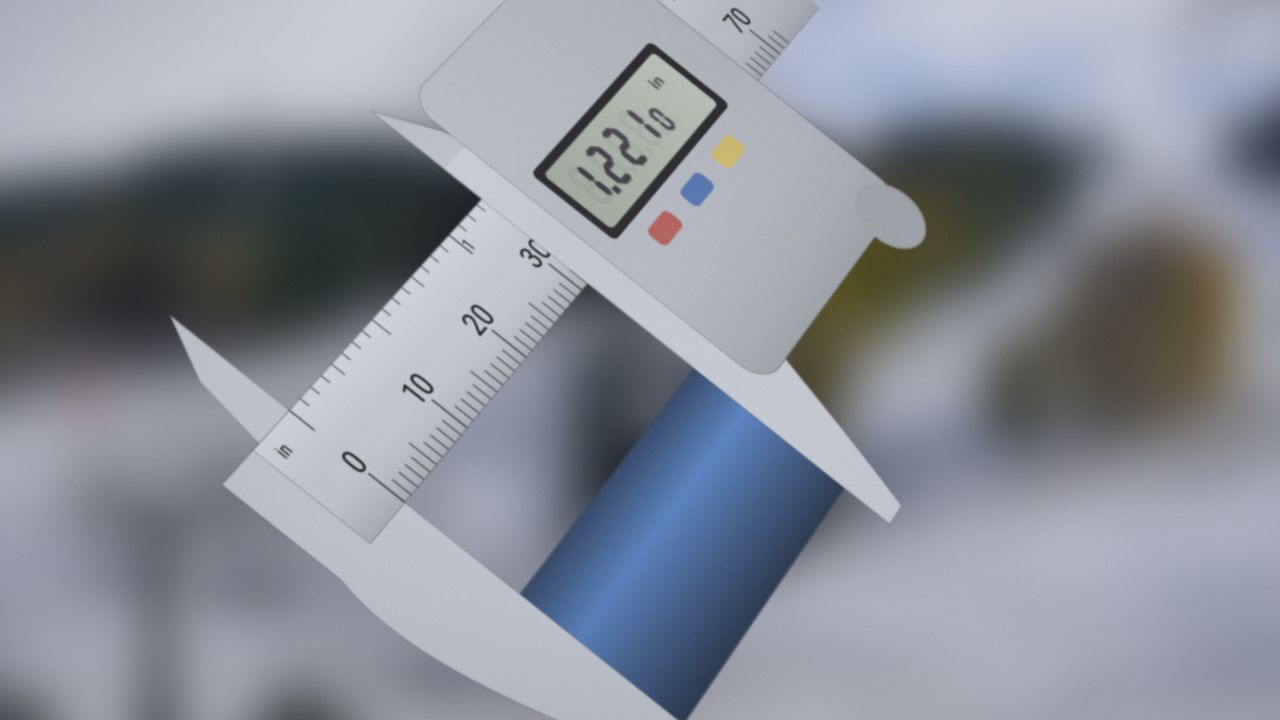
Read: 1.2210in
